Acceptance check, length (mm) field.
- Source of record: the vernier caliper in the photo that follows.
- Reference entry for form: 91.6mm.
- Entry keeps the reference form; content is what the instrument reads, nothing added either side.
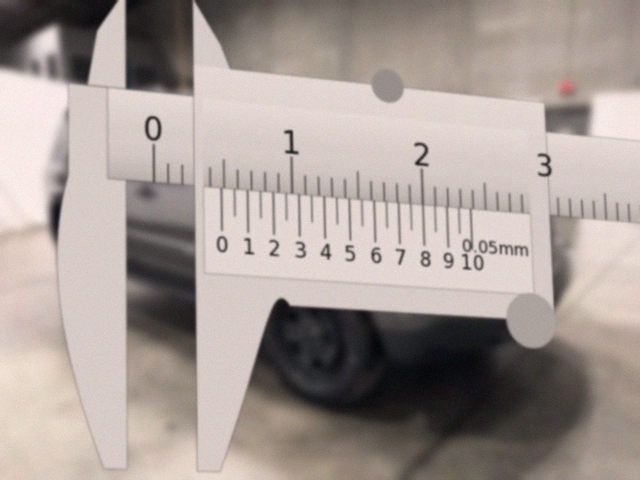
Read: 4.8mm
